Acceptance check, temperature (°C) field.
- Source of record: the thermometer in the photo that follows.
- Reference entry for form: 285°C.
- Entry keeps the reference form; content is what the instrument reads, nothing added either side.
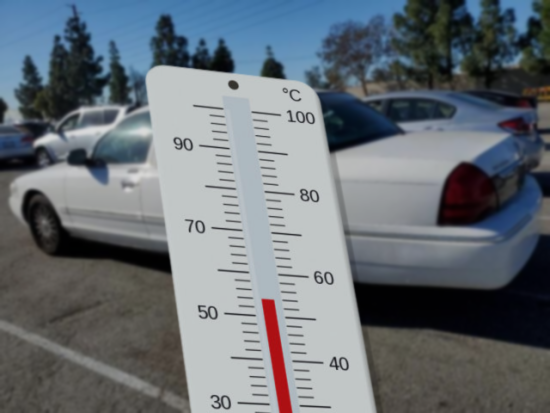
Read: 54°C
